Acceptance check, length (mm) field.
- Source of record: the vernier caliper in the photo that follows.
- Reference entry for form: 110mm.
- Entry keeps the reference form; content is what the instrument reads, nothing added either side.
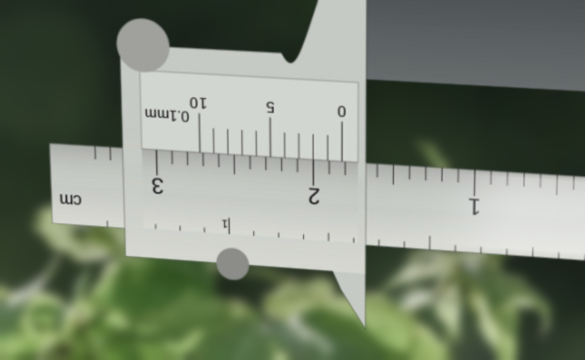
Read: 18.2mm
